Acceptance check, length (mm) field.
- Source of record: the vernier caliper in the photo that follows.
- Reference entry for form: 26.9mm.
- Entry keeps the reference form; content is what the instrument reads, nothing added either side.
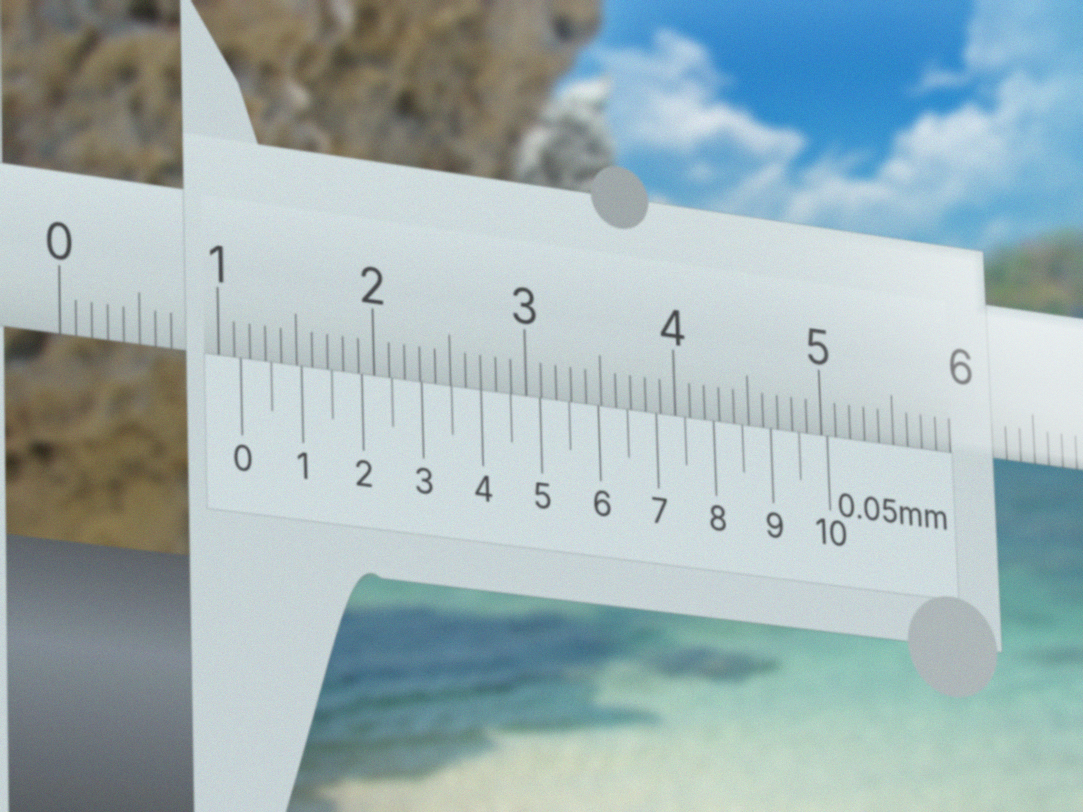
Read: 11.4mm
